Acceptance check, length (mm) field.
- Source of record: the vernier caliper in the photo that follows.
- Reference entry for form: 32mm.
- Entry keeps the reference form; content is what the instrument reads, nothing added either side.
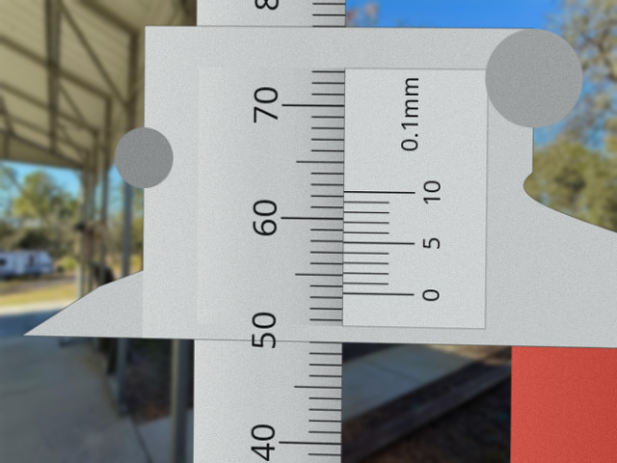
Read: 53.4mm
